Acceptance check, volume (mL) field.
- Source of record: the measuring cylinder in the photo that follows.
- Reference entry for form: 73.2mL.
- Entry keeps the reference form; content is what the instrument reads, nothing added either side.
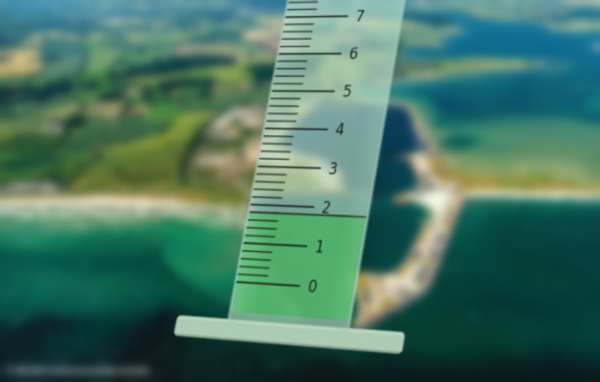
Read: 1.8mL
